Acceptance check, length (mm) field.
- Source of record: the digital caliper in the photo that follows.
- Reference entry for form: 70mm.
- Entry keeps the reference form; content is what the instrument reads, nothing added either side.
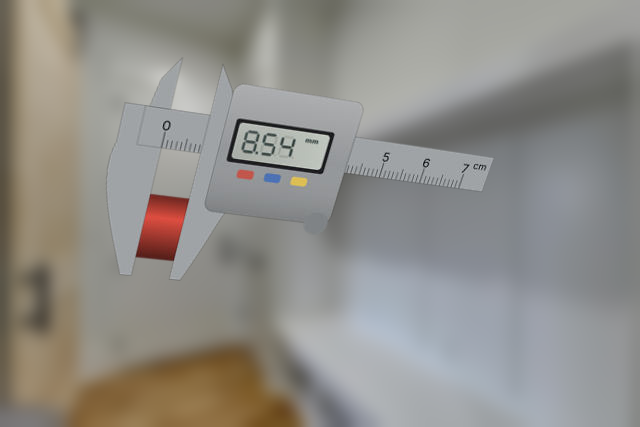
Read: 8.54mm
